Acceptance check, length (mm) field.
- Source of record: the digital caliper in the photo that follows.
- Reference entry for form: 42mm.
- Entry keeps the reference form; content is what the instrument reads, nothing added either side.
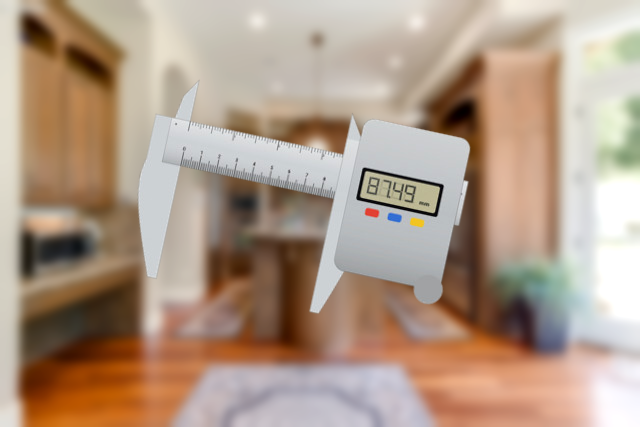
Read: 87.49mm
